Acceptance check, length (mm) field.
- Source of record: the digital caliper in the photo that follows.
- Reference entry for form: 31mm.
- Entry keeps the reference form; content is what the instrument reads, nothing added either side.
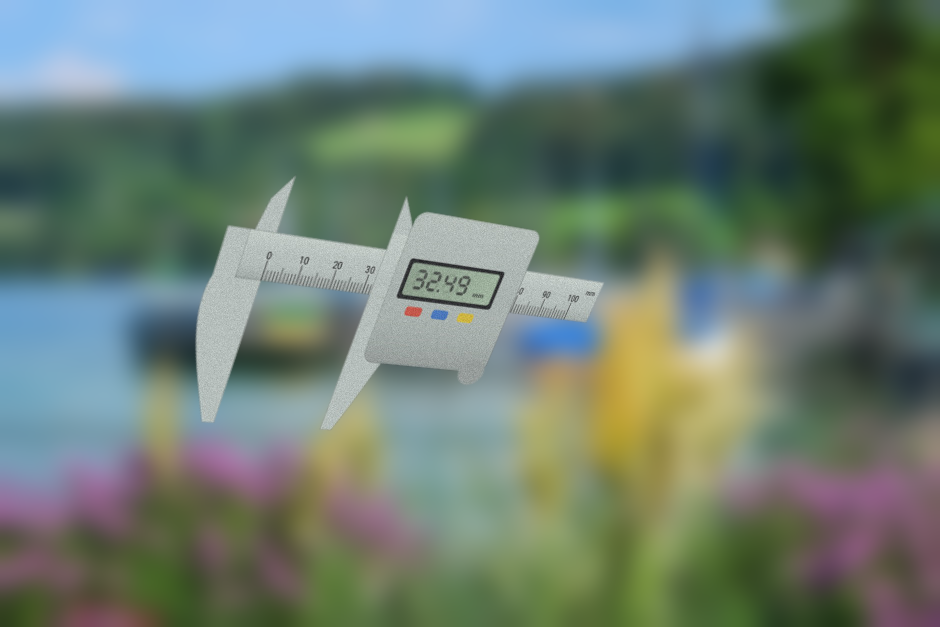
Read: 32.49mm
